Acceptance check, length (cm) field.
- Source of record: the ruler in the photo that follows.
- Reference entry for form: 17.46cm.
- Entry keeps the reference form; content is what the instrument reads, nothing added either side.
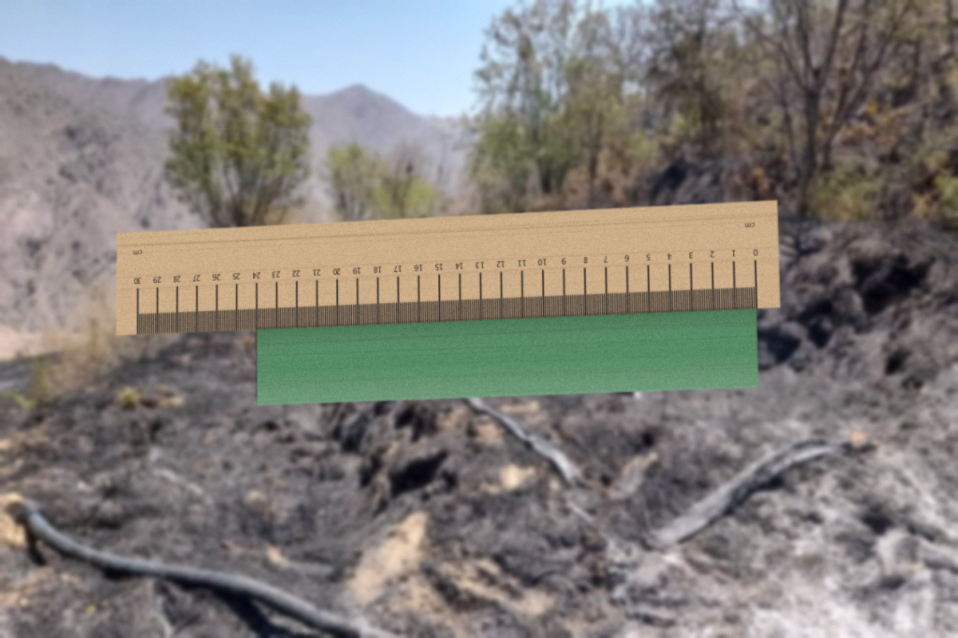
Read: 24cm
